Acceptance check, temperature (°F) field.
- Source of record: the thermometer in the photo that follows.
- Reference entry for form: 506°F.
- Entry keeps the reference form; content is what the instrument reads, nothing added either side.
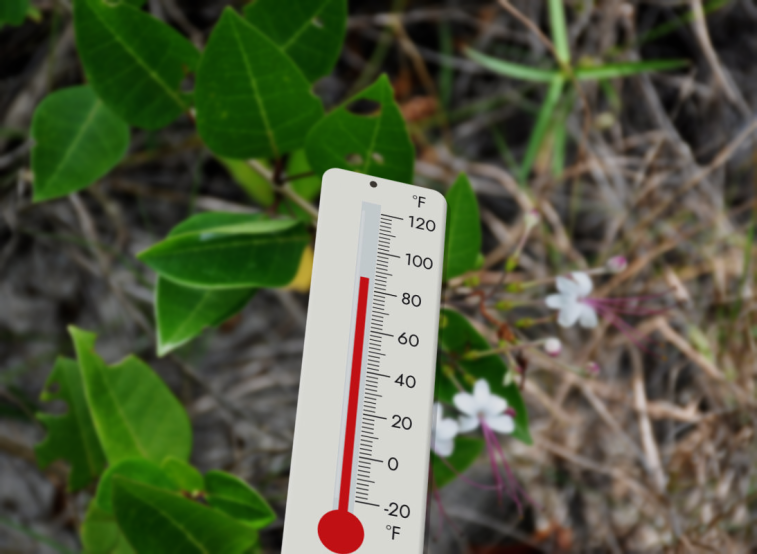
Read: 86°F
